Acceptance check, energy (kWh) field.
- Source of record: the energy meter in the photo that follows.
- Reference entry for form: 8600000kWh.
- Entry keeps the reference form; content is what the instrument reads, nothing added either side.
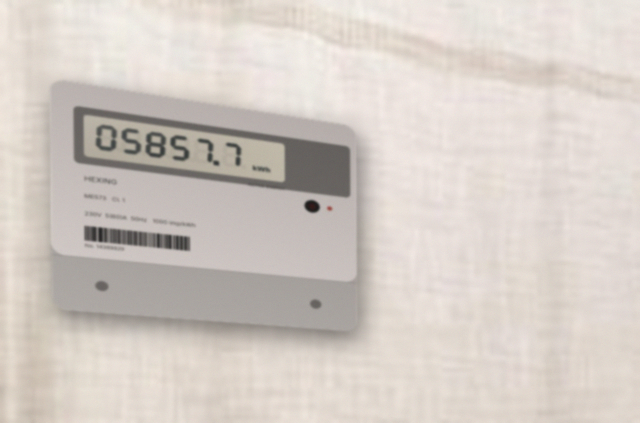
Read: 5857.7kWh
